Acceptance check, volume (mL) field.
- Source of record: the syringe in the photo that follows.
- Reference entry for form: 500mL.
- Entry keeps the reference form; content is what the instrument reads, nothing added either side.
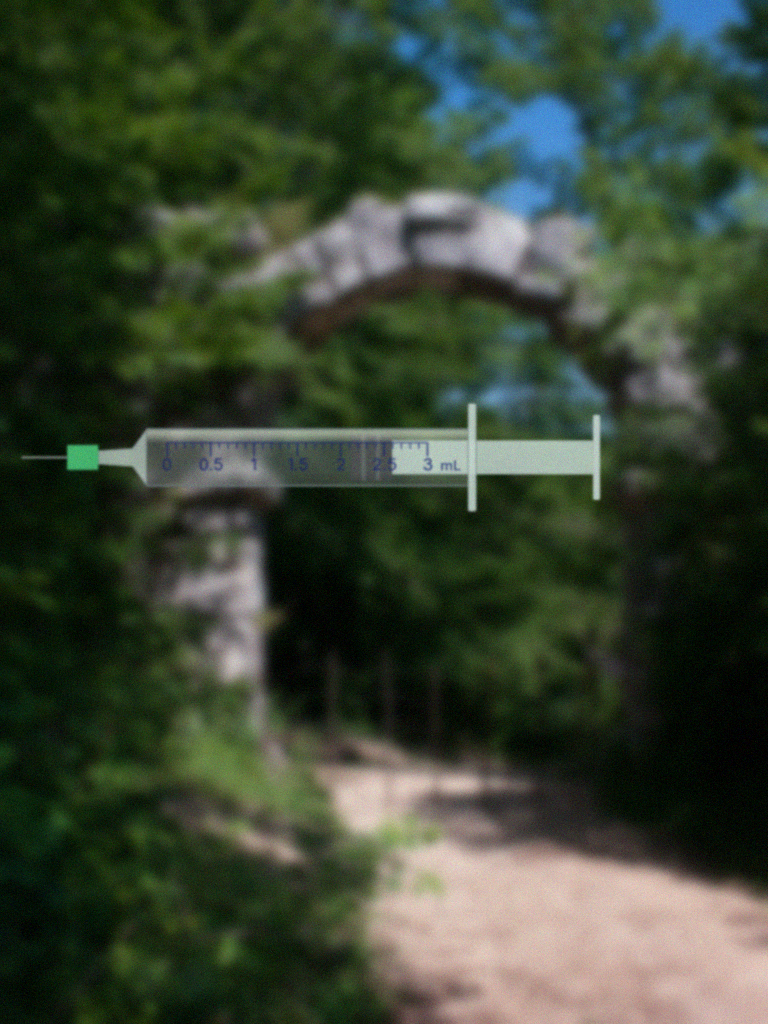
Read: 2.1mL
